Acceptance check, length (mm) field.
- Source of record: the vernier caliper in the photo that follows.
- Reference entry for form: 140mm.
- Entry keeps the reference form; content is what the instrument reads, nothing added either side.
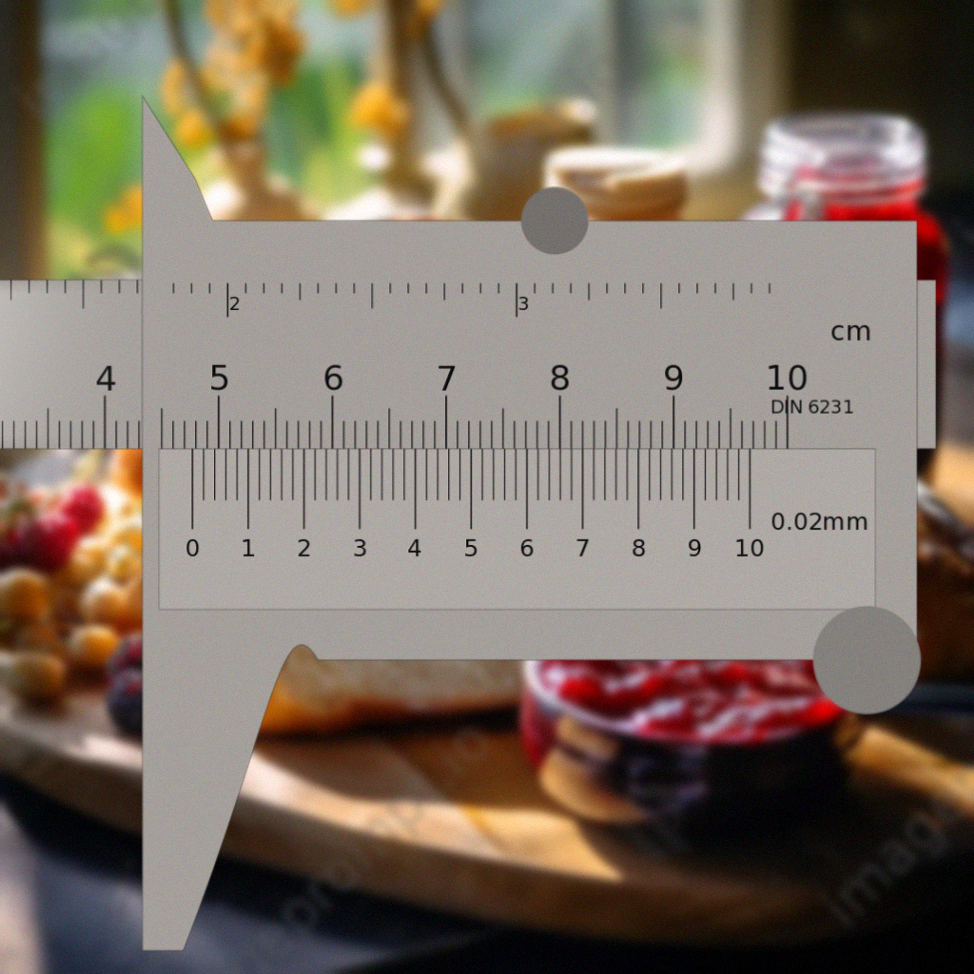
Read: 47.7mm
